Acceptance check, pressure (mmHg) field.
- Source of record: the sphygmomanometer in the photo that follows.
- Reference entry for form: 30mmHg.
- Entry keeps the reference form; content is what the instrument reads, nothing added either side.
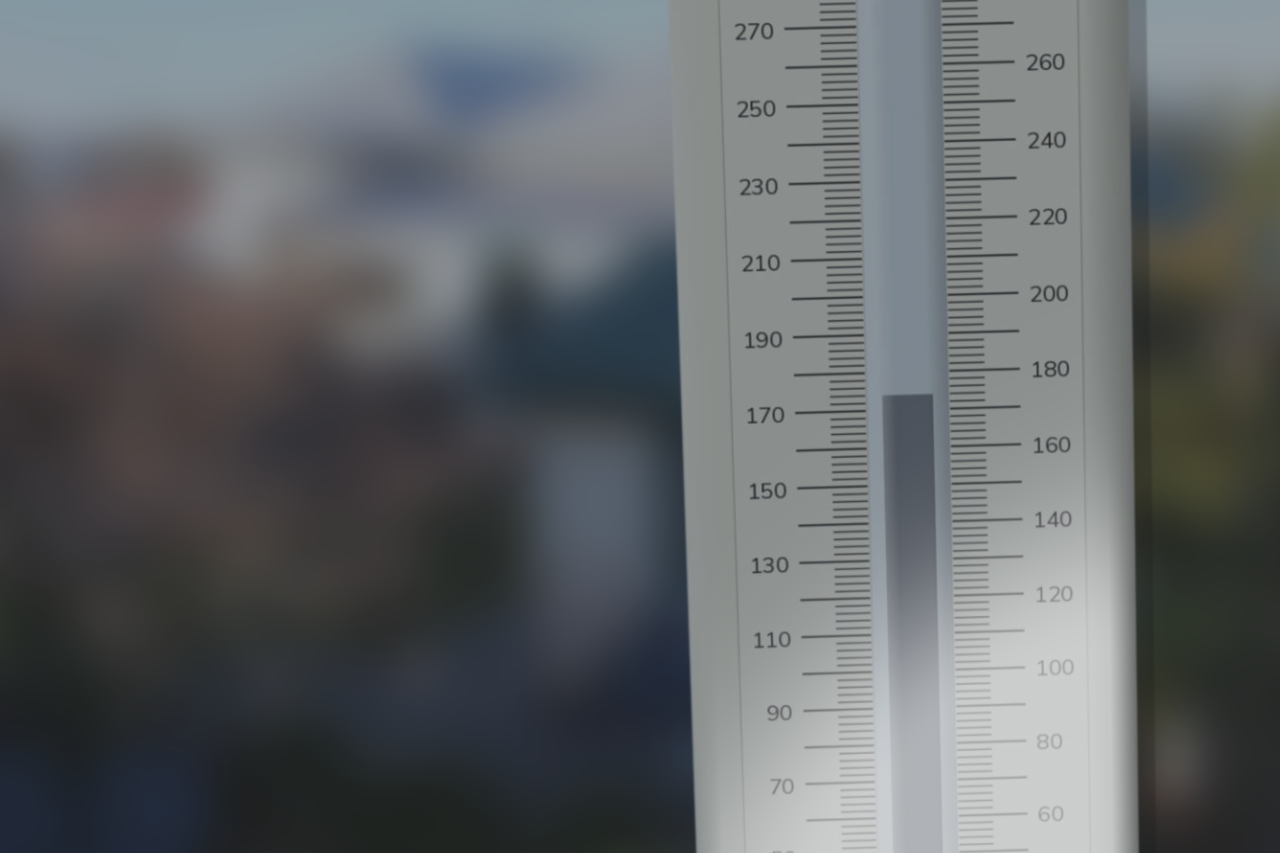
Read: 174mmHg
